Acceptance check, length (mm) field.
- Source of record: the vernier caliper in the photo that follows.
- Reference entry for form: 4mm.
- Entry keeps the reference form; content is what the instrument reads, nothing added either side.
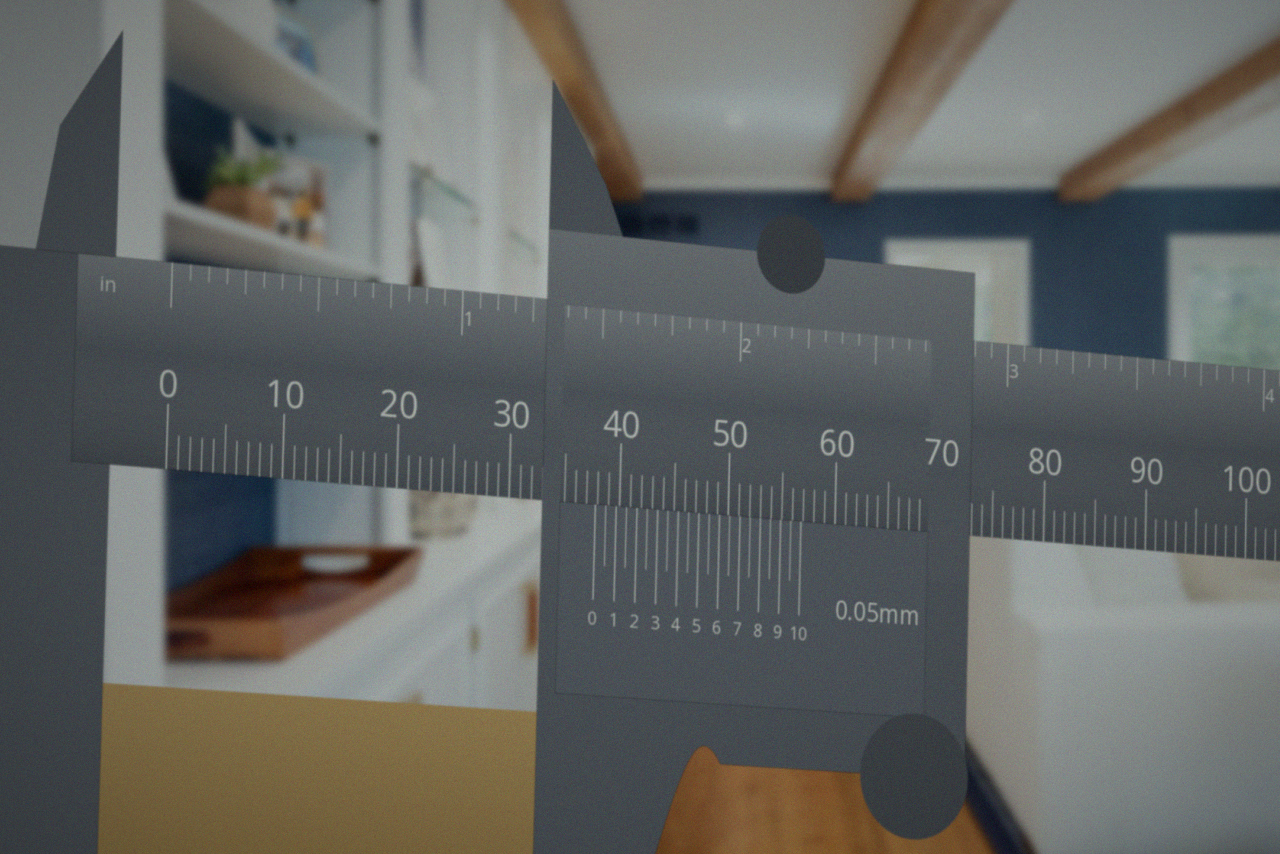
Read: 37.8mm
